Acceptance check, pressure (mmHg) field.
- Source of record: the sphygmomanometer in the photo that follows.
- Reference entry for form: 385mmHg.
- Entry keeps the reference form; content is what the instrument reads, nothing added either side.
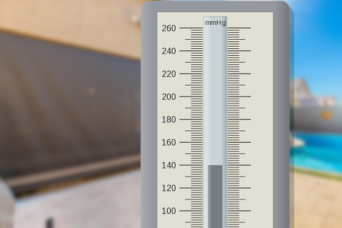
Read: 140mmHg
